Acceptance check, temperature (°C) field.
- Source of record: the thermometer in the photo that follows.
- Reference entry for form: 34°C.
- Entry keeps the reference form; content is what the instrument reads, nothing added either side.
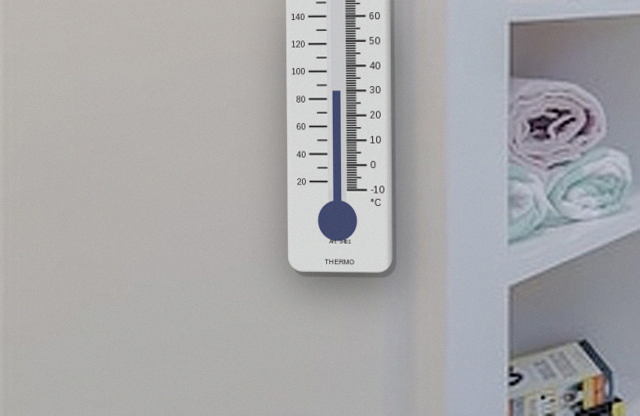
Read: 30°C
